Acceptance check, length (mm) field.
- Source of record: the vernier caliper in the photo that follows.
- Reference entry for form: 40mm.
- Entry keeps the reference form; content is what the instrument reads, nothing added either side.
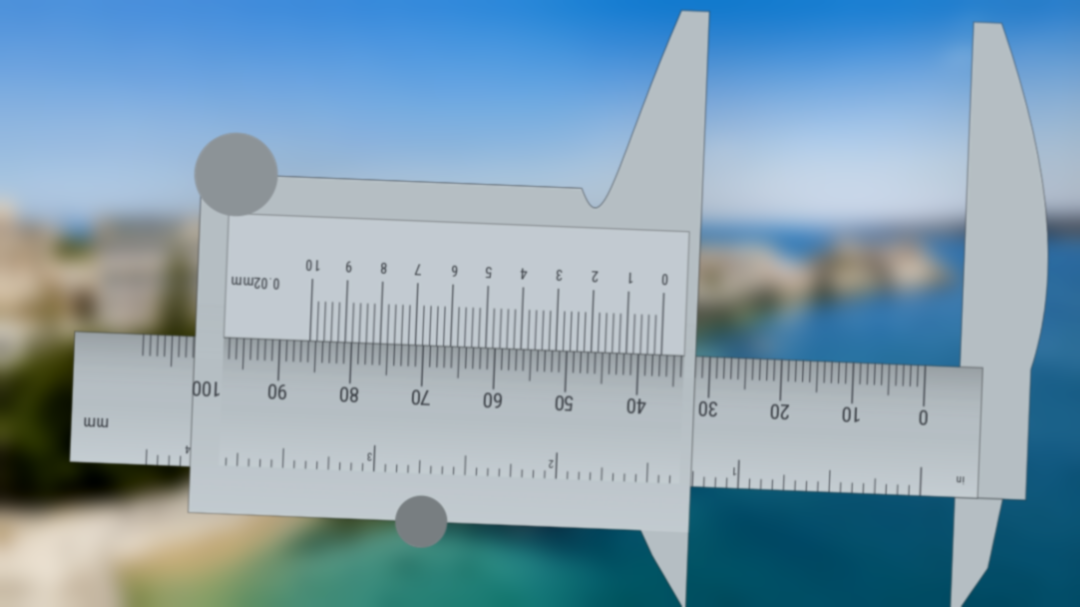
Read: 36.8mm
